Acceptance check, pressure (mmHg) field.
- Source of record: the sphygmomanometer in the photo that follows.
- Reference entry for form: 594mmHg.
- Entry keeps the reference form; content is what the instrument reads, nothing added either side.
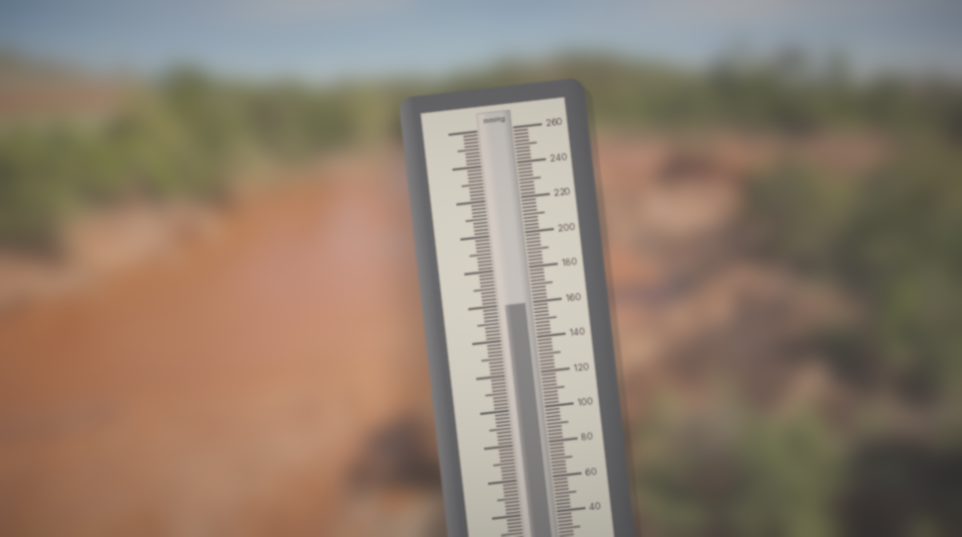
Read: 160mmHg
